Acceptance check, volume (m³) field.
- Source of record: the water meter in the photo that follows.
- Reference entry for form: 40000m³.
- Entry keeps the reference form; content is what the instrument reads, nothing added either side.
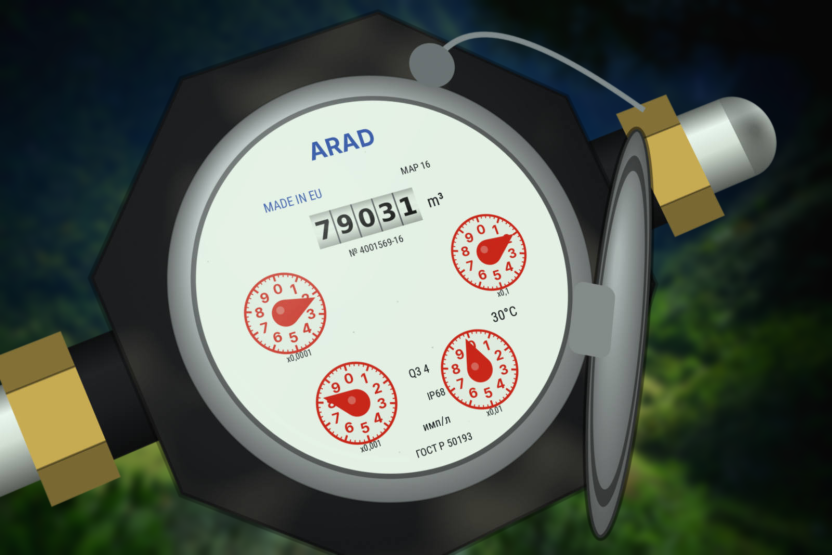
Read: 79031.1982m³
